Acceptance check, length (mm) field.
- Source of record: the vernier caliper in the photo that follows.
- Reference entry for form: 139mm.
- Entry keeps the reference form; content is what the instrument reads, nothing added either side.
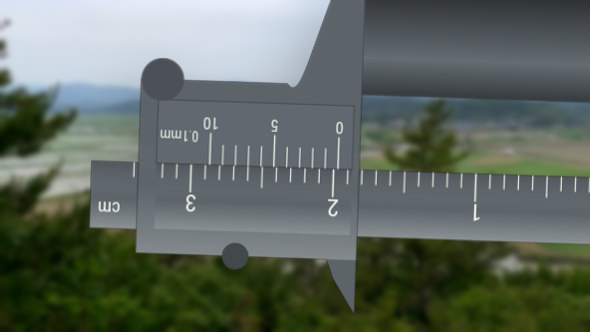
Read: 19.7mm
